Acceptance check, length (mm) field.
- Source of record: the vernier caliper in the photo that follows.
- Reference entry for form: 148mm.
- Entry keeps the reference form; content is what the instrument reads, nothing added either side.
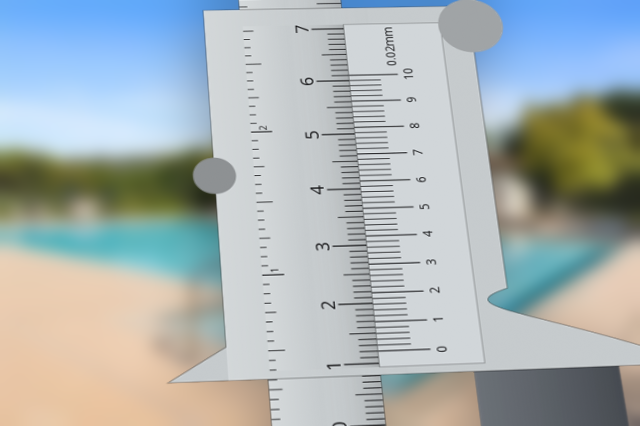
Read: 12.0mm
